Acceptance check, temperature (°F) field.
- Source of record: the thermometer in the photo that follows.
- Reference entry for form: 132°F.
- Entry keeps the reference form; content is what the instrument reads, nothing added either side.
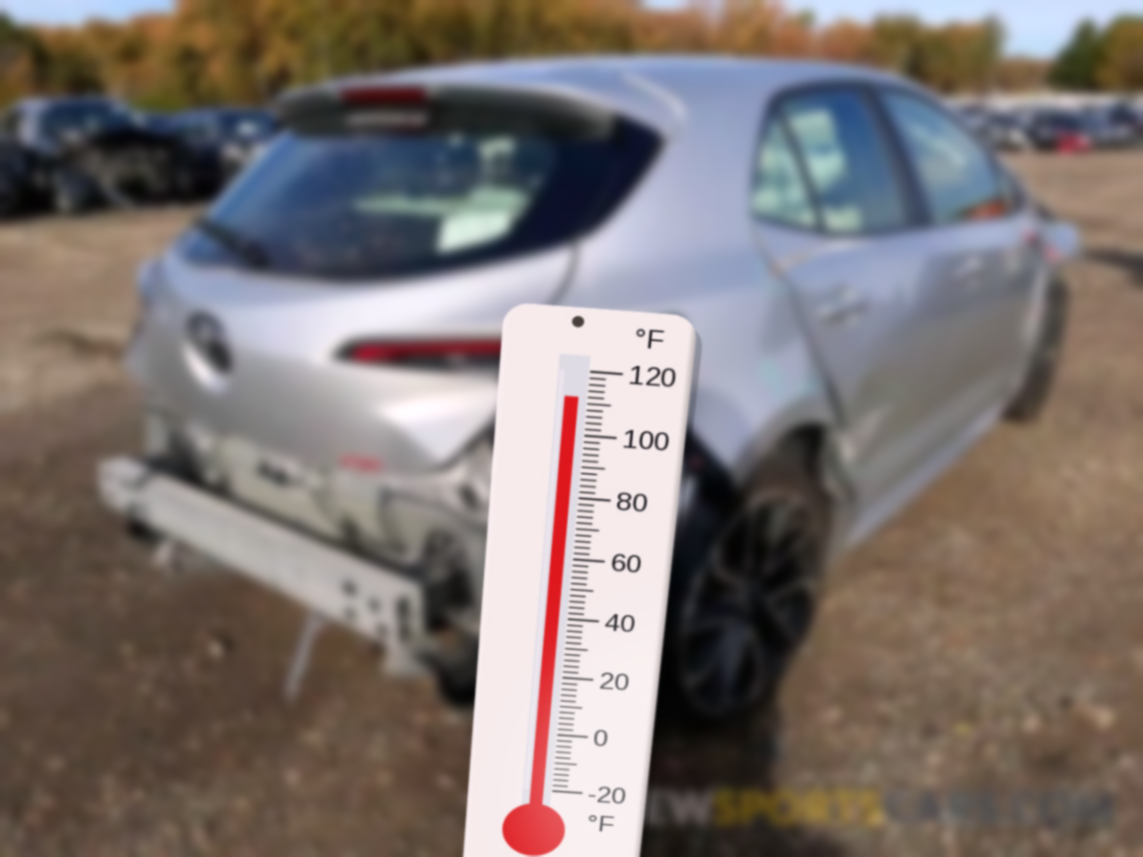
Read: 112°F
